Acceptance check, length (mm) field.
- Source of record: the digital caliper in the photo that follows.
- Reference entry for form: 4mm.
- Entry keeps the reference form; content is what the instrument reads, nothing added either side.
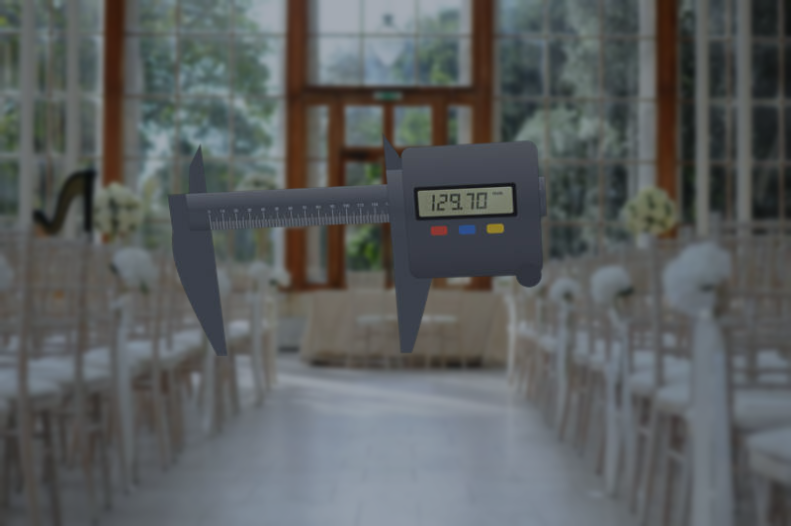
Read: 129.70mm
